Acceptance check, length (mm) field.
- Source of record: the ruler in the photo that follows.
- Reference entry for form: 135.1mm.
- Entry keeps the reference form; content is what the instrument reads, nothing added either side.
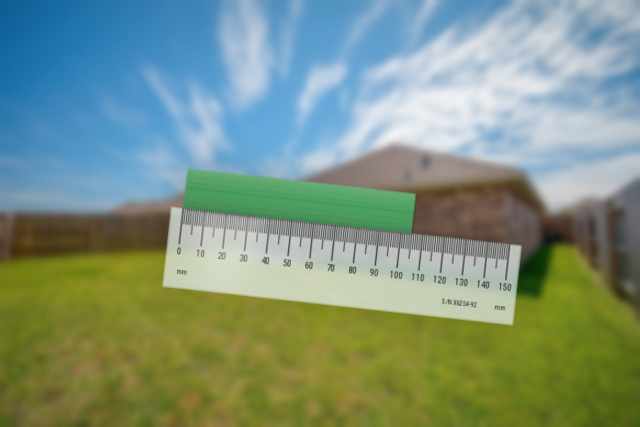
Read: 105mm
